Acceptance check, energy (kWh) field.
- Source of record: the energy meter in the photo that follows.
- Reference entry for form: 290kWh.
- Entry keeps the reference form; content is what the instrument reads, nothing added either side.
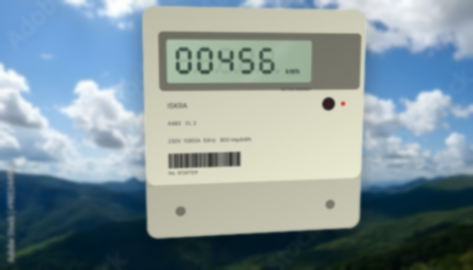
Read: 456kWh
